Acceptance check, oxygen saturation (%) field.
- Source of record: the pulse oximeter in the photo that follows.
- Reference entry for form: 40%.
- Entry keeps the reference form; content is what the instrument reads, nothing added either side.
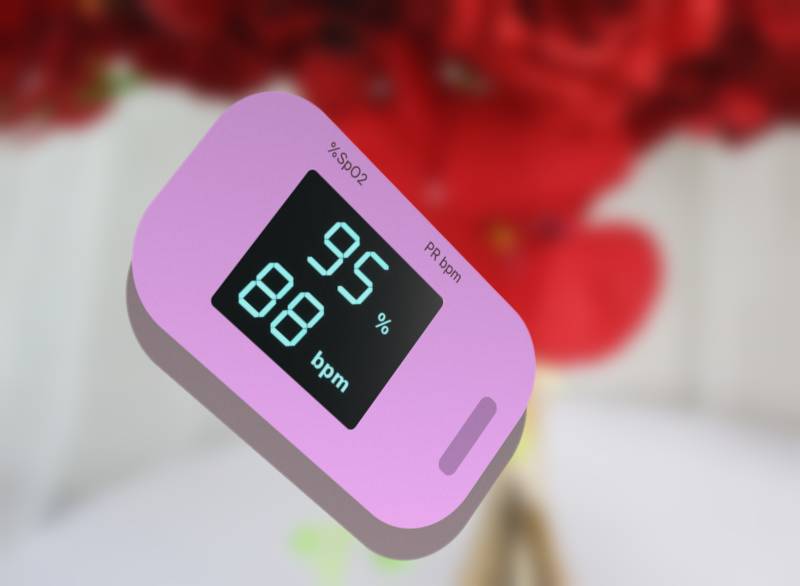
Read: 95%
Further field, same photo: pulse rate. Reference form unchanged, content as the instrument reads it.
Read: 88bpm
